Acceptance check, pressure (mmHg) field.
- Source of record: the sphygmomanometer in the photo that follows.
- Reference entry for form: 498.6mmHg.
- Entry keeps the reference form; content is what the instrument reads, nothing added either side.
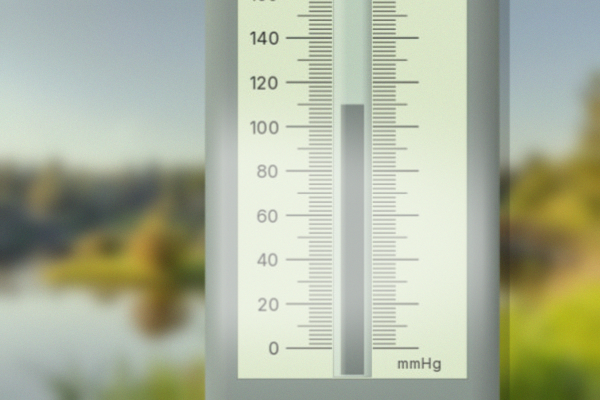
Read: 110mmHg
